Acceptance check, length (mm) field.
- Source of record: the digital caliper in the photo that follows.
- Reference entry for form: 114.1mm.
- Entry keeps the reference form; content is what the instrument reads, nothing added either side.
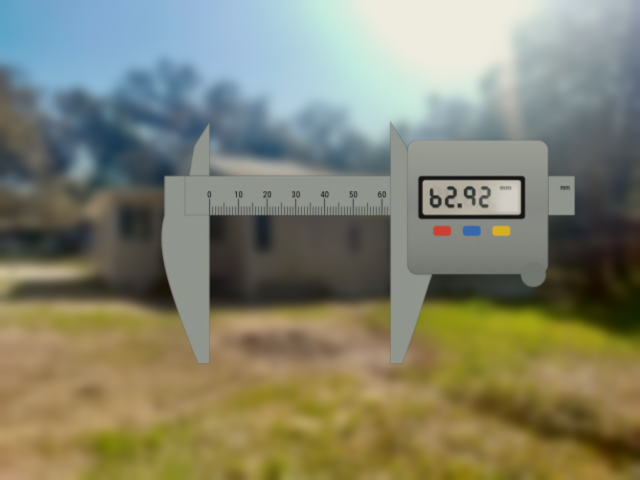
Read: 62.92mm
